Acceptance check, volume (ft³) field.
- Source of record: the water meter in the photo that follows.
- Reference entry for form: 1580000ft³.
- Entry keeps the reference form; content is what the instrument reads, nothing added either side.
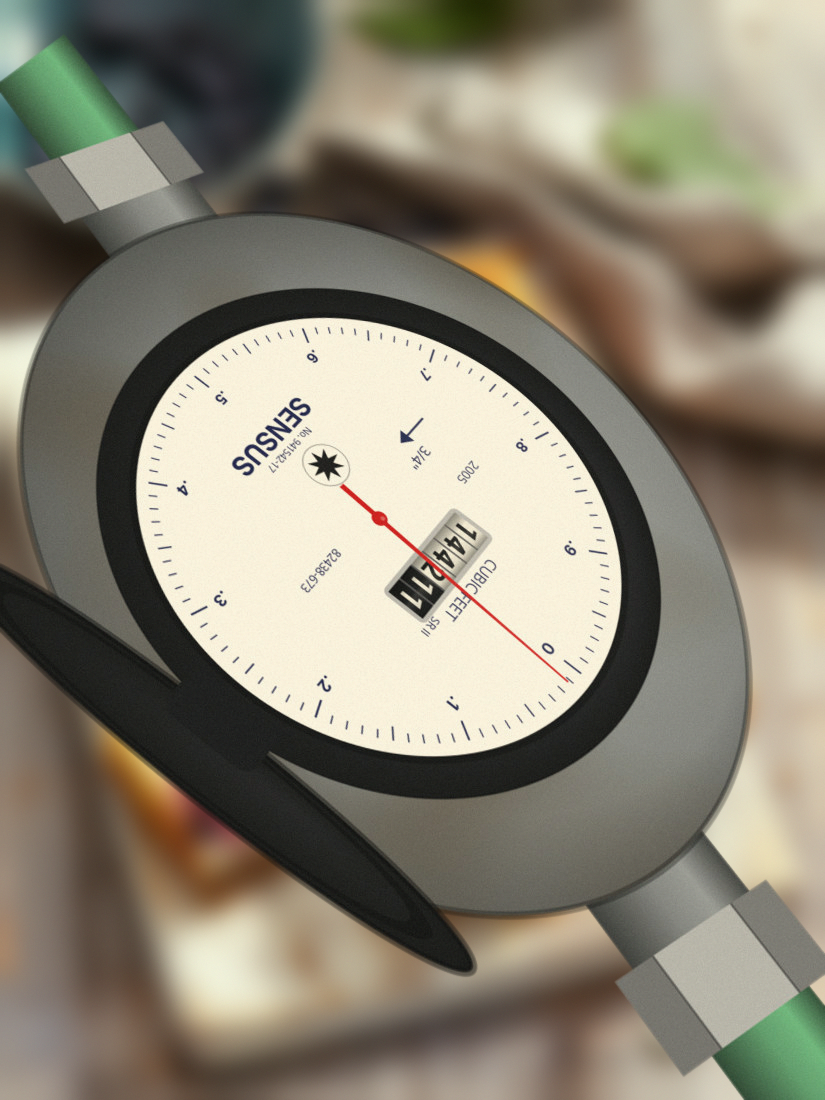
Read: 144211.01ft³
